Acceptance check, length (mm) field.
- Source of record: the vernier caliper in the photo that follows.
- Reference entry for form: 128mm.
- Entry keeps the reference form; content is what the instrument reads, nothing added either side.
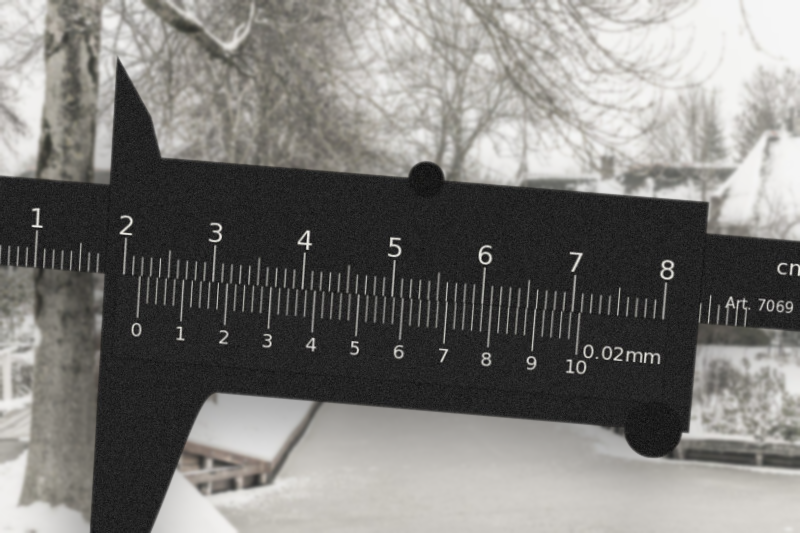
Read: 21.8mm
